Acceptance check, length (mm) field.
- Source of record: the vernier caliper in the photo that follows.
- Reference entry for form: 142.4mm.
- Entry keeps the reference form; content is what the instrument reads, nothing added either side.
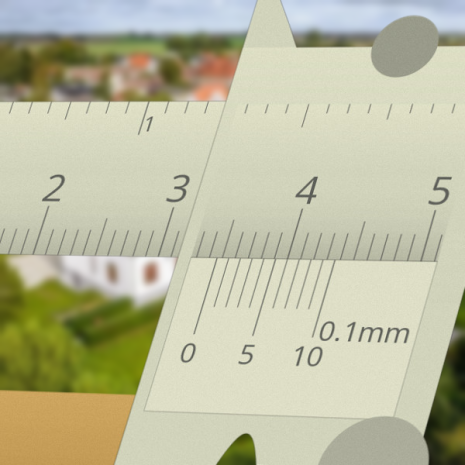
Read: 34.6mm
